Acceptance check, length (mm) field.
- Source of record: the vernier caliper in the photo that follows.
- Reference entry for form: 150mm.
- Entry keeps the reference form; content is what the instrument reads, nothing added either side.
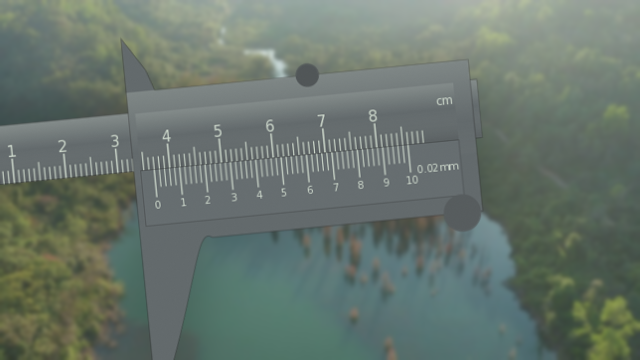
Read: 37.0mm
